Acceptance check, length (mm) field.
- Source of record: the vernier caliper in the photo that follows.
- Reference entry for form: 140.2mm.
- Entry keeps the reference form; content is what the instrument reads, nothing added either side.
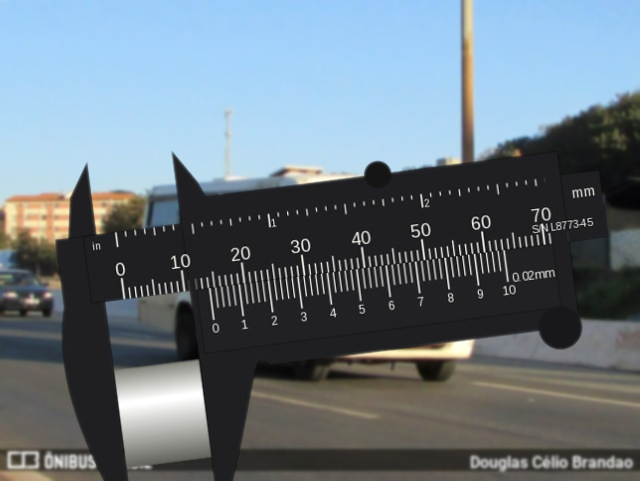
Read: 14.2mm
